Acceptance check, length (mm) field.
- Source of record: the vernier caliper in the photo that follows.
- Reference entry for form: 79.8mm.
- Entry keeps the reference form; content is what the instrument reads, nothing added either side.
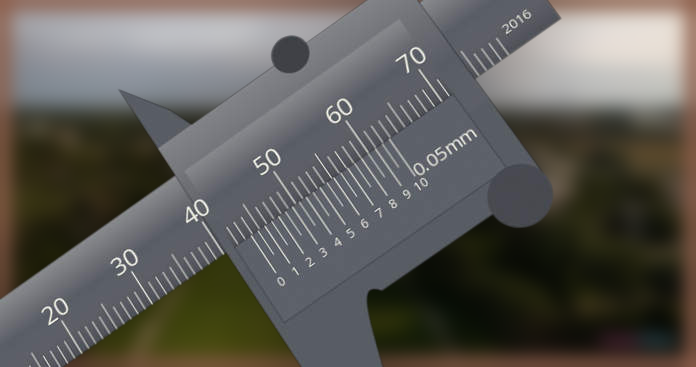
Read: 43.8mm
